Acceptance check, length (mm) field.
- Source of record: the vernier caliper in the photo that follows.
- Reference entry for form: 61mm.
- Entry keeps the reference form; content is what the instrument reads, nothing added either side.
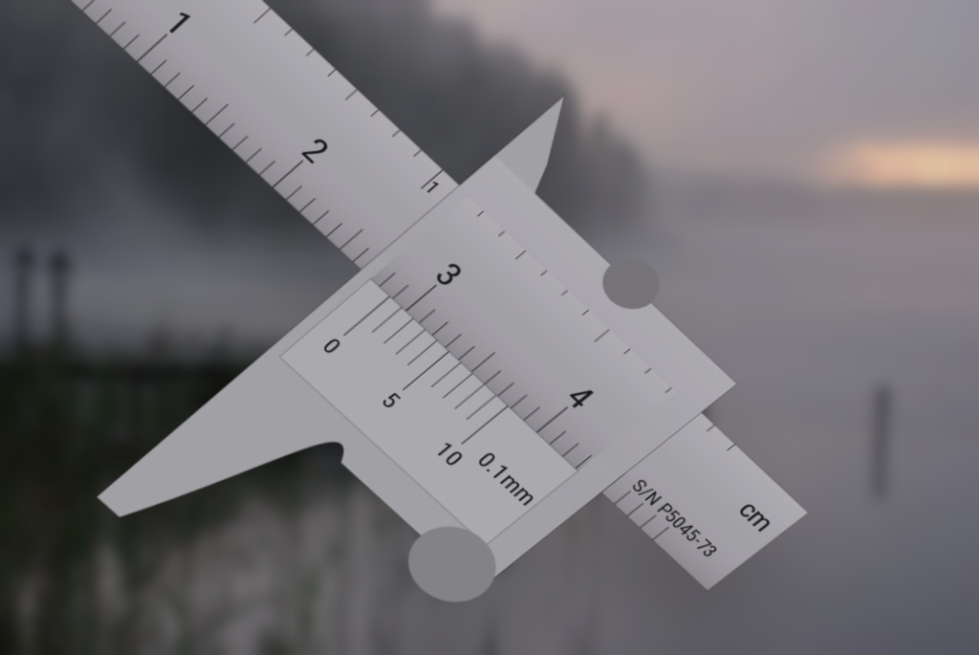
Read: 28.8mm
